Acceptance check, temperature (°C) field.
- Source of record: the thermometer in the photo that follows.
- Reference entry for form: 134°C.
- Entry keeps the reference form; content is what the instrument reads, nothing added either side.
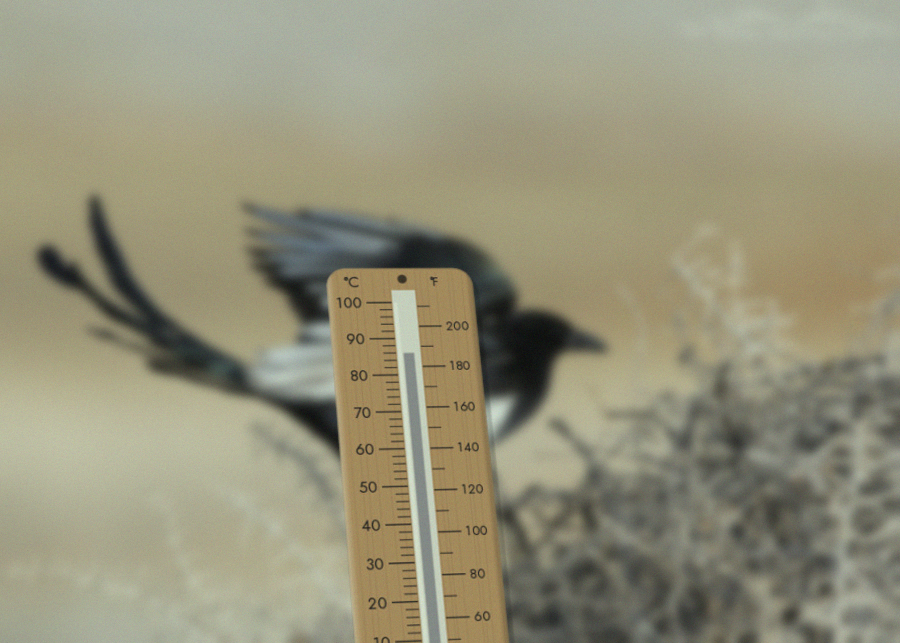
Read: 86°C
